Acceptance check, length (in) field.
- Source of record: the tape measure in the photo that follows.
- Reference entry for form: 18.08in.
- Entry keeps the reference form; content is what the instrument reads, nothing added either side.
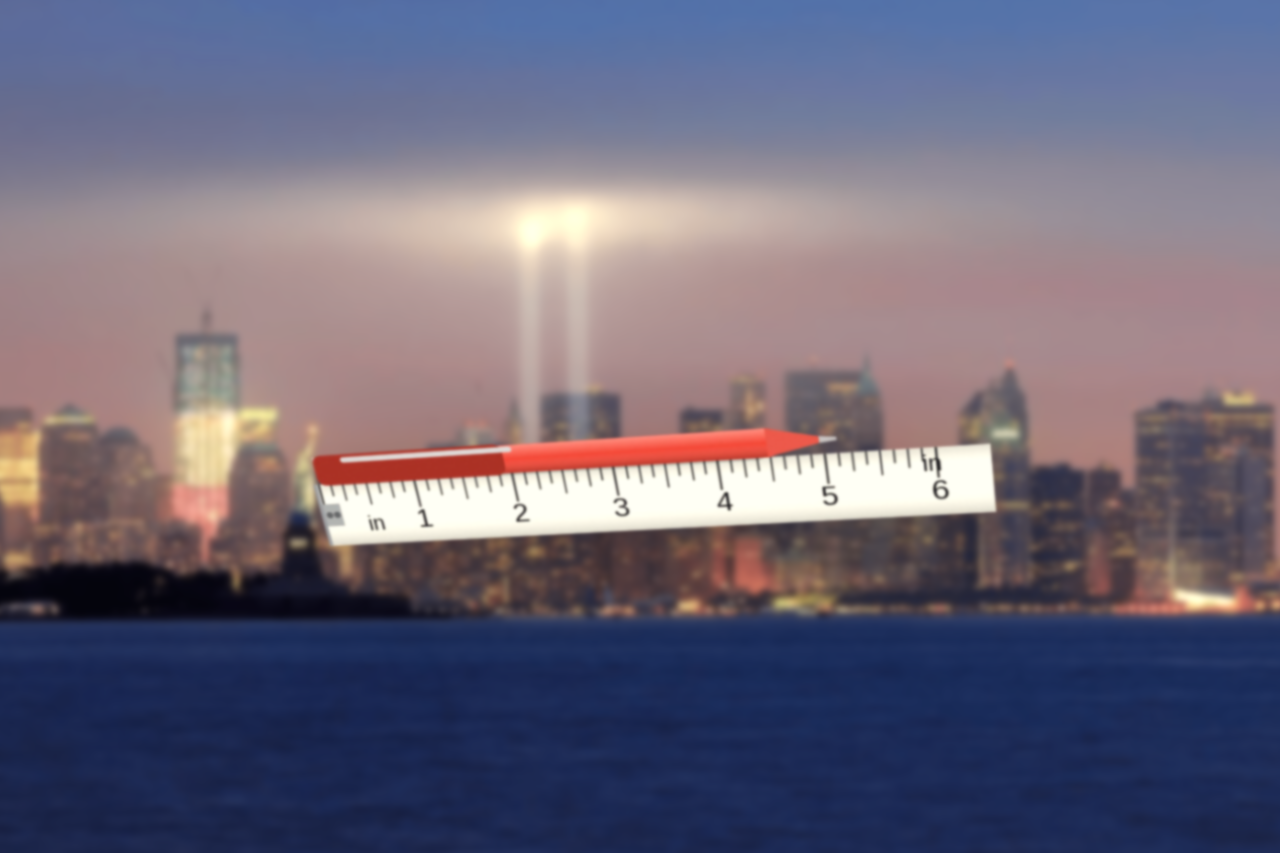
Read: 5.125in
